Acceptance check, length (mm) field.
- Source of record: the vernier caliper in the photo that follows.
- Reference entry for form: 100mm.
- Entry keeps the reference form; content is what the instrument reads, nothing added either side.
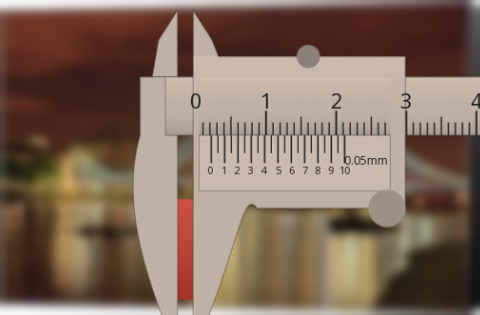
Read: 2.2mm
